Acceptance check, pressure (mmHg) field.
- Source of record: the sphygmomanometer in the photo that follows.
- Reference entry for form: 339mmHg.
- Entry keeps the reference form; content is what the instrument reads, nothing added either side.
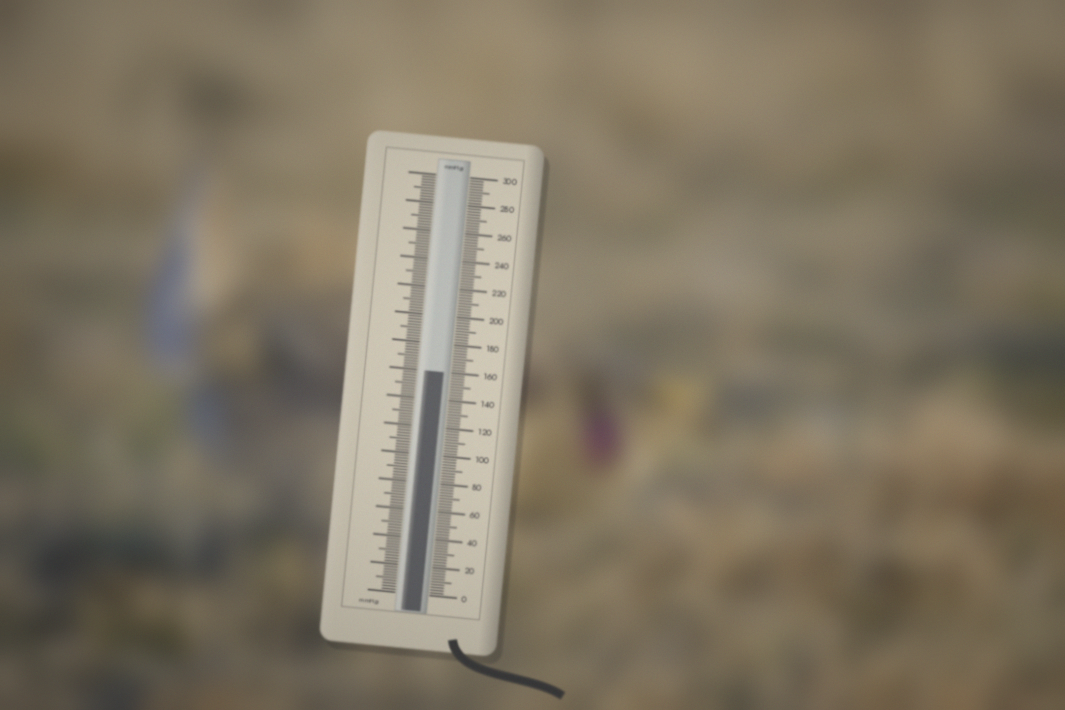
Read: 160mmHg
